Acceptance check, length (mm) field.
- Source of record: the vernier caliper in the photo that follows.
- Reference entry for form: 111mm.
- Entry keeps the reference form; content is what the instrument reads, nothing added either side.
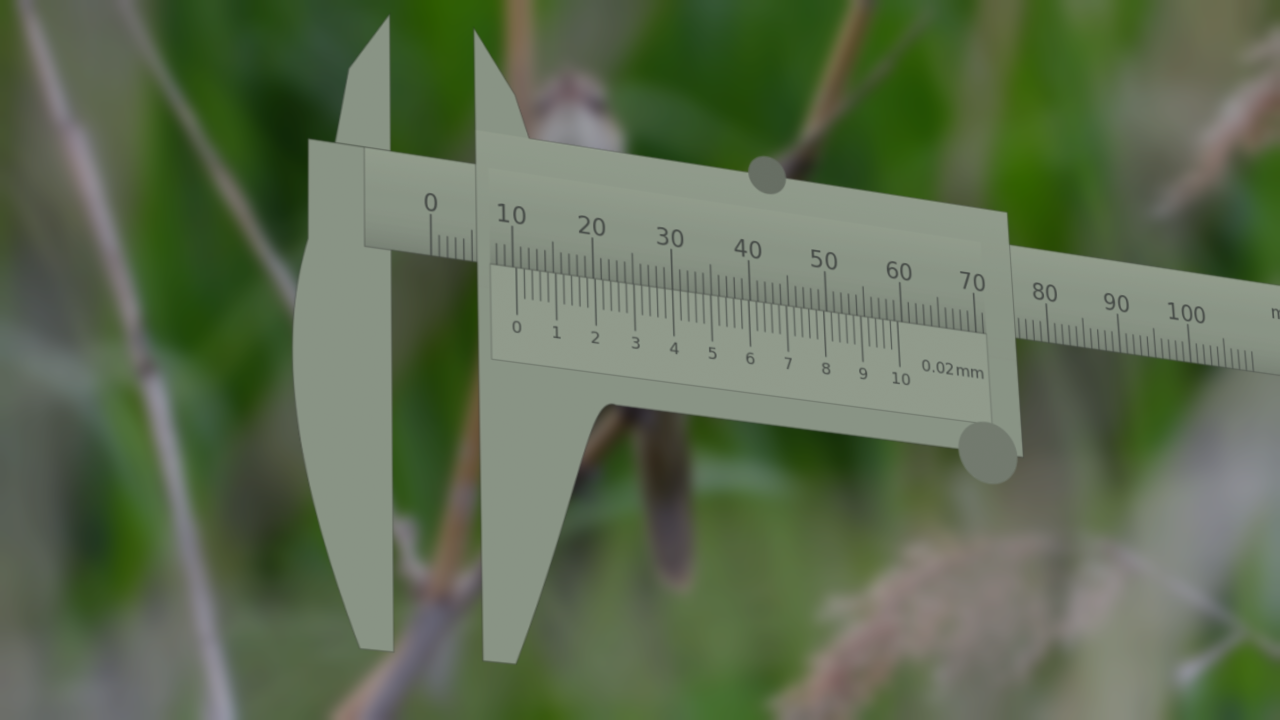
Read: 10.4mm
